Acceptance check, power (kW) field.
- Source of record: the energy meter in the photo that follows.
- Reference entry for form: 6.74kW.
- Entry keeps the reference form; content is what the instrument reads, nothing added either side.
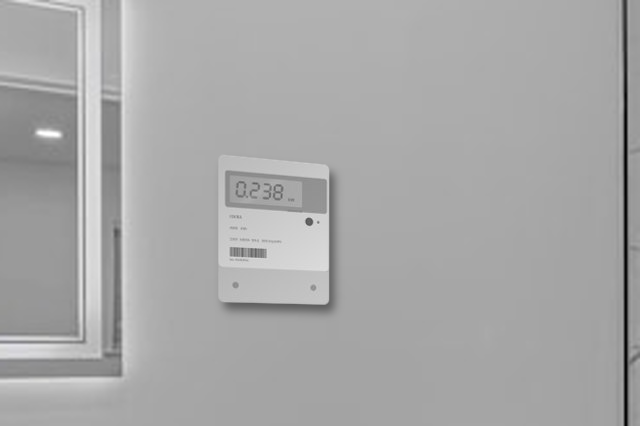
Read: 0.238kW
